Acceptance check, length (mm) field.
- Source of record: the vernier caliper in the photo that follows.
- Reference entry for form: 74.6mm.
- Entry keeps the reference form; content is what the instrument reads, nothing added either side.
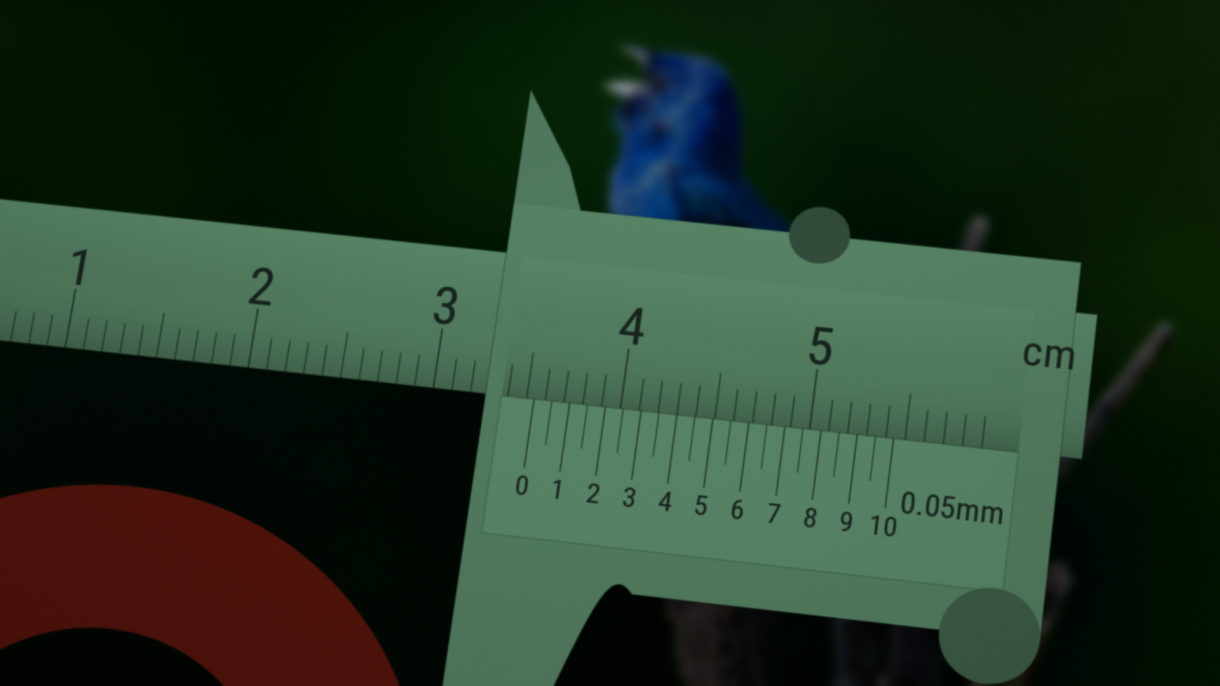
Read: 35.4mm
